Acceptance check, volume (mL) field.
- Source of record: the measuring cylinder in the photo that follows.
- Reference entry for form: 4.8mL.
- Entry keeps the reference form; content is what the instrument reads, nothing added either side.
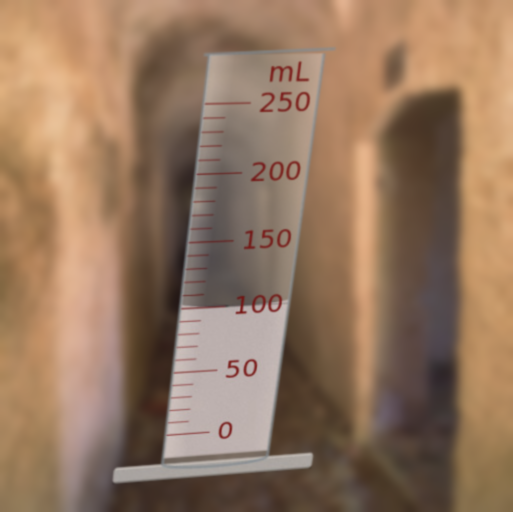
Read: 100mL
